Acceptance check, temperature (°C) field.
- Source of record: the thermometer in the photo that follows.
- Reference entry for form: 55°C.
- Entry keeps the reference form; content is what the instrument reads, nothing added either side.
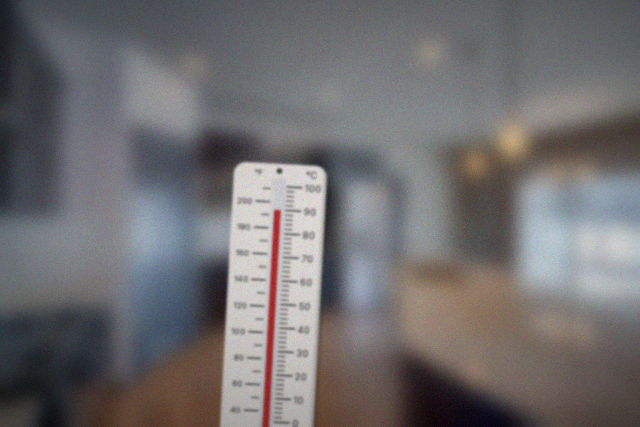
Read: 90°C
